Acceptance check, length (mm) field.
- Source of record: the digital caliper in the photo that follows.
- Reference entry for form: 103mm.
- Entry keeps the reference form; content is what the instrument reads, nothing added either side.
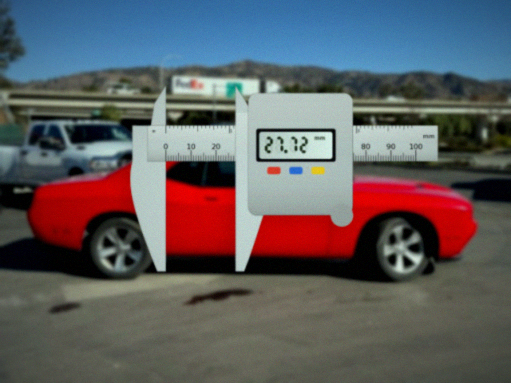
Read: 27.72mm
